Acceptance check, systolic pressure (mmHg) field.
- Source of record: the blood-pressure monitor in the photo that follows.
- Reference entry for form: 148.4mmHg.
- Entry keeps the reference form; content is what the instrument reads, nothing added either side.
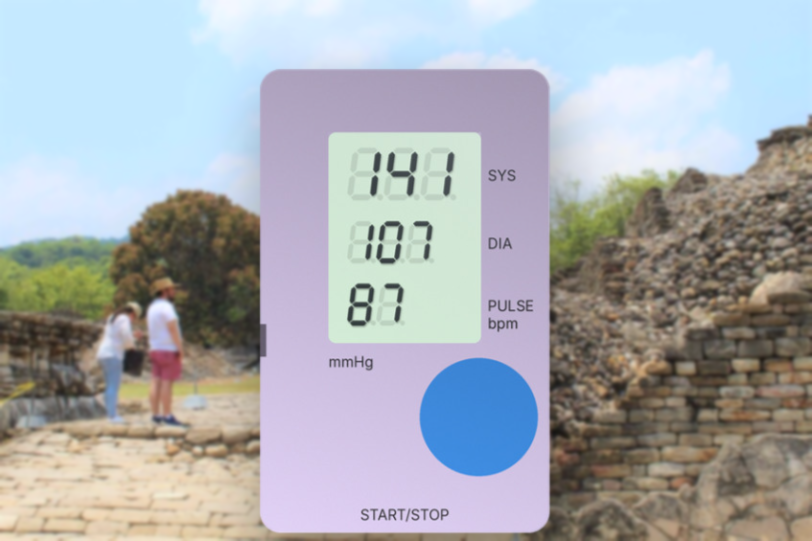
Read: 141mmHg
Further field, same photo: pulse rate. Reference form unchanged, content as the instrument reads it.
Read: 87bpm
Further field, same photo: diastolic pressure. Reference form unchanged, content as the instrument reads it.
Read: 107mmHg
